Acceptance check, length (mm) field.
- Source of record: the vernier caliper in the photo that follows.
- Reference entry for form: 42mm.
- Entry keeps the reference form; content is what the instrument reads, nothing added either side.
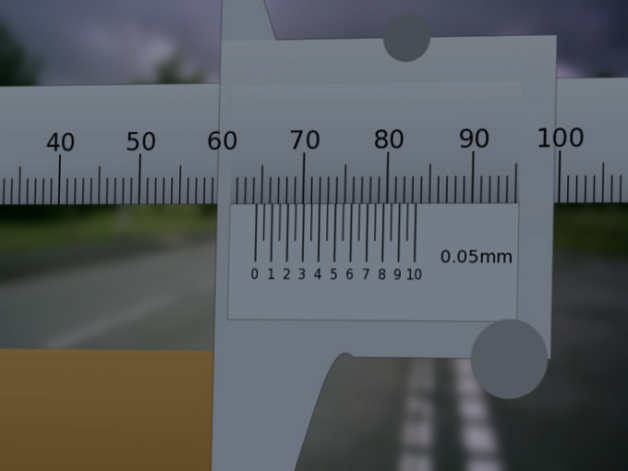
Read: 64.4mm
